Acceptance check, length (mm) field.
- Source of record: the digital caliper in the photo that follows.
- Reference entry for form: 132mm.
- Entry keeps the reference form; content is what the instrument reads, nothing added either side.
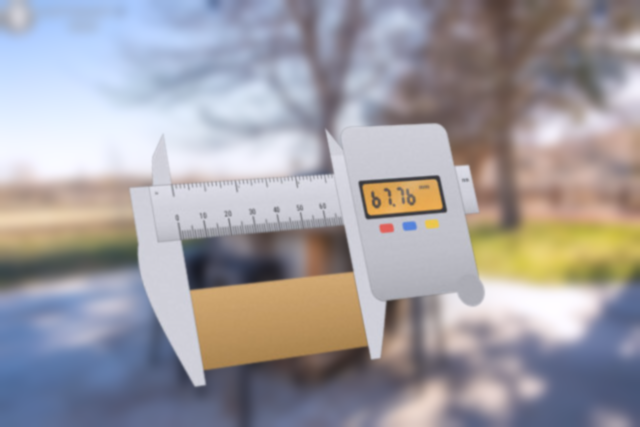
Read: 67.76mm
